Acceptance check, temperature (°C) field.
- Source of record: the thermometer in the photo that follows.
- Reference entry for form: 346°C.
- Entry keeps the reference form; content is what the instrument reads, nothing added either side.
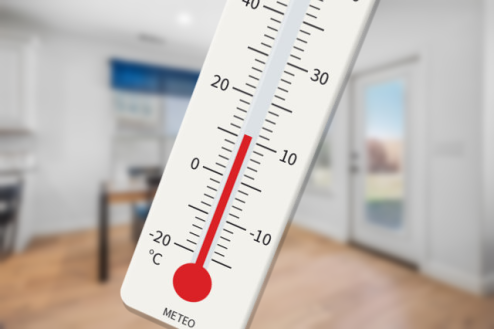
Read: 11°C
